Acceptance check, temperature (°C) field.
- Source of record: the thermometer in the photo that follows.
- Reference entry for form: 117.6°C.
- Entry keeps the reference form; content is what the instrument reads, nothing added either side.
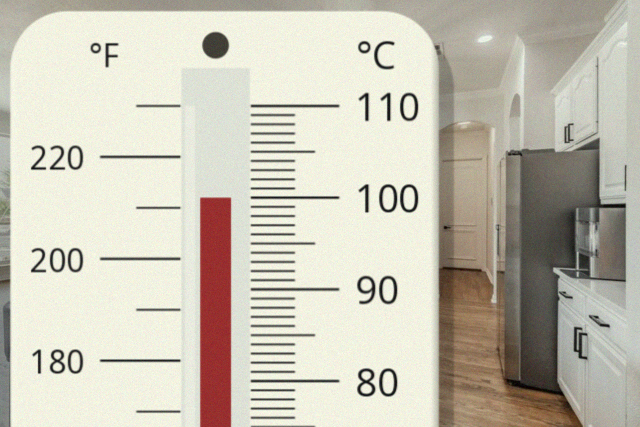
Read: 100°C
